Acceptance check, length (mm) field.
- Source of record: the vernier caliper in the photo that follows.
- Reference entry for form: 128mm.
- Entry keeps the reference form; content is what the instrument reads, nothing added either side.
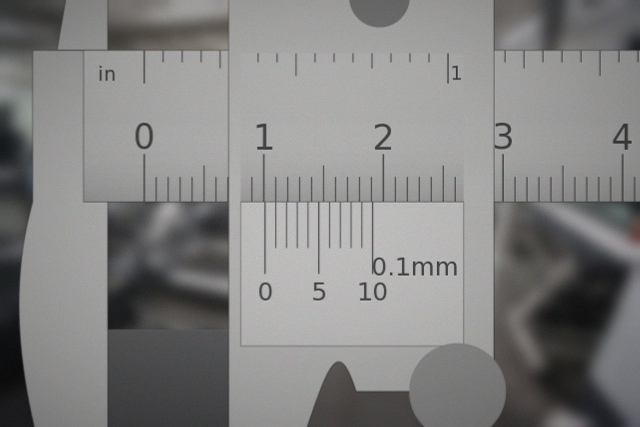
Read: 10.1mm
